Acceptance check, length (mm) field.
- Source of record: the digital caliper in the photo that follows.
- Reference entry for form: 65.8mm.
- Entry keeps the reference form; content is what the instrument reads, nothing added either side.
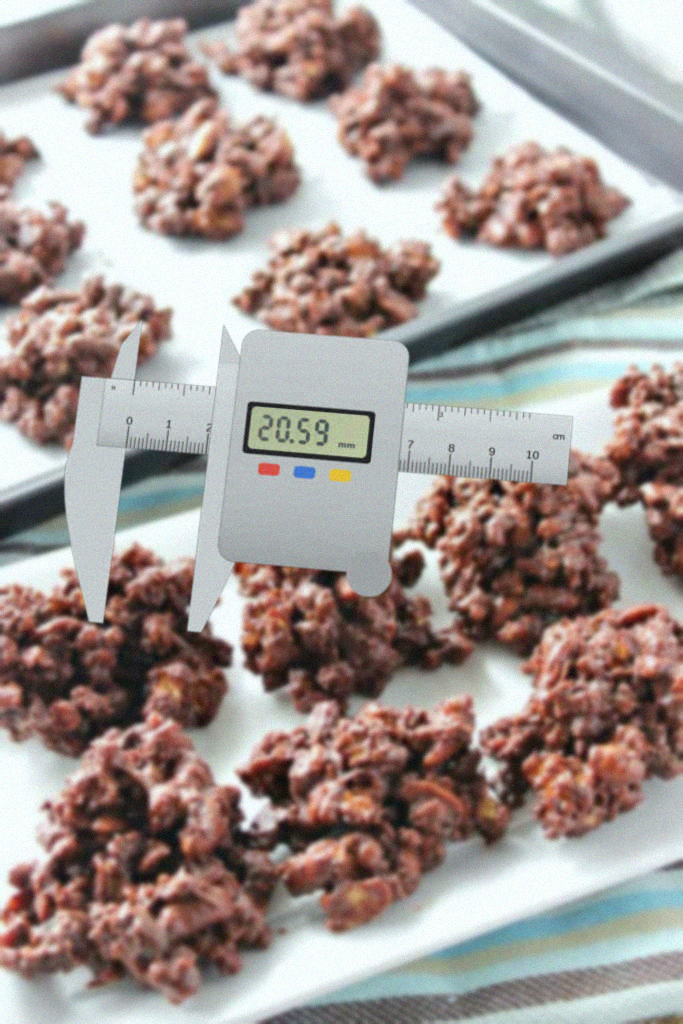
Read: 20.59mm
